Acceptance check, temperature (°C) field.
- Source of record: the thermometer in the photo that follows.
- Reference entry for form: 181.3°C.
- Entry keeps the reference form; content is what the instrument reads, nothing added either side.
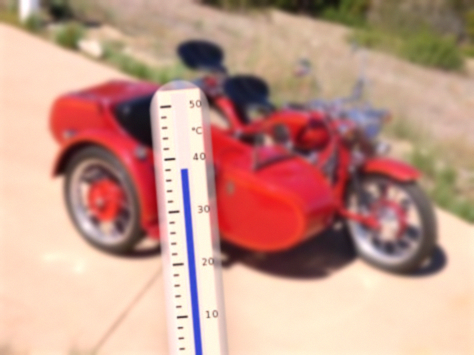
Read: 38°C
